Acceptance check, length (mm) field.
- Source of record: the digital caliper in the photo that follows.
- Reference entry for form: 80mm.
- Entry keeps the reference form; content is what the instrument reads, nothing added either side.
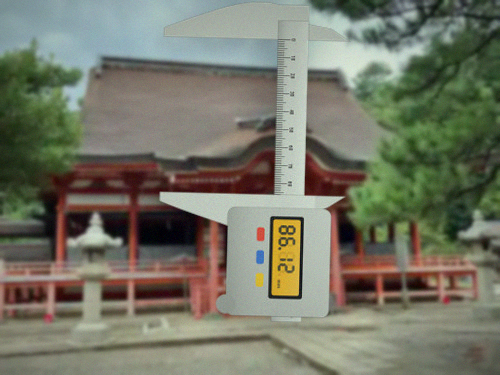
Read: 86.12mm
